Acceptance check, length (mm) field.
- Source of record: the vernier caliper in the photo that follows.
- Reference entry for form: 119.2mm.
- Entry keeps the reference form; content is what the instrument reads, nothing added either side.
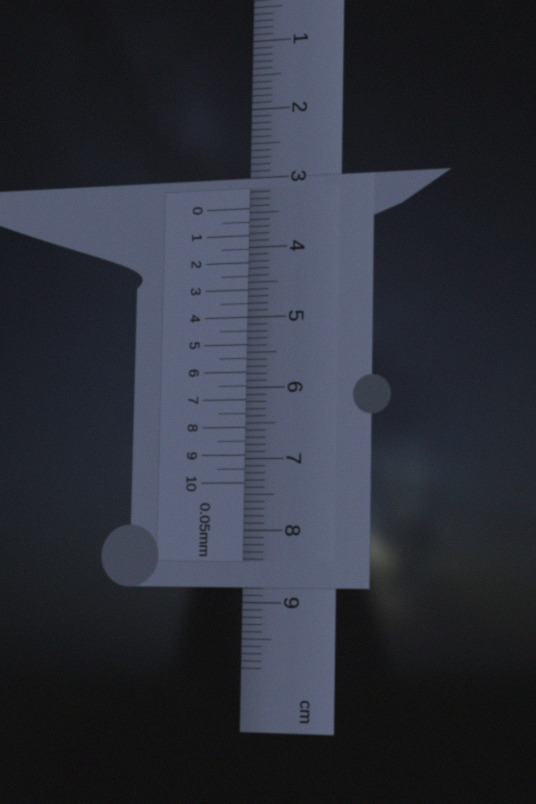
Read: 34.4mm
